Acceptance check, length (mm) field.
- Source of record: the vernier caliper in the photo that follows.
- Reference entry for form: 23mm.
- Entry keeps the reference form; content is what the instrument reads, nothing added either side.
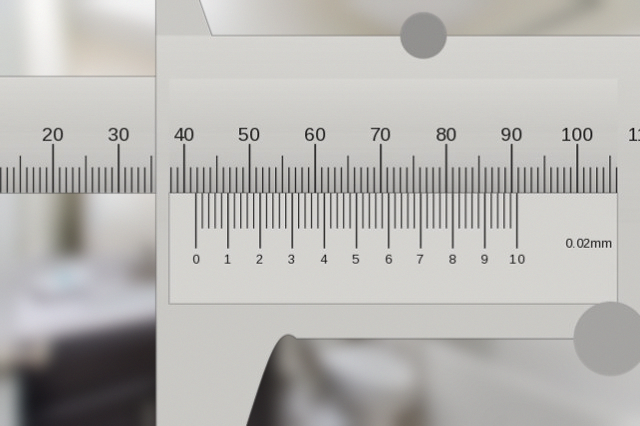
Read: 41.8mm
